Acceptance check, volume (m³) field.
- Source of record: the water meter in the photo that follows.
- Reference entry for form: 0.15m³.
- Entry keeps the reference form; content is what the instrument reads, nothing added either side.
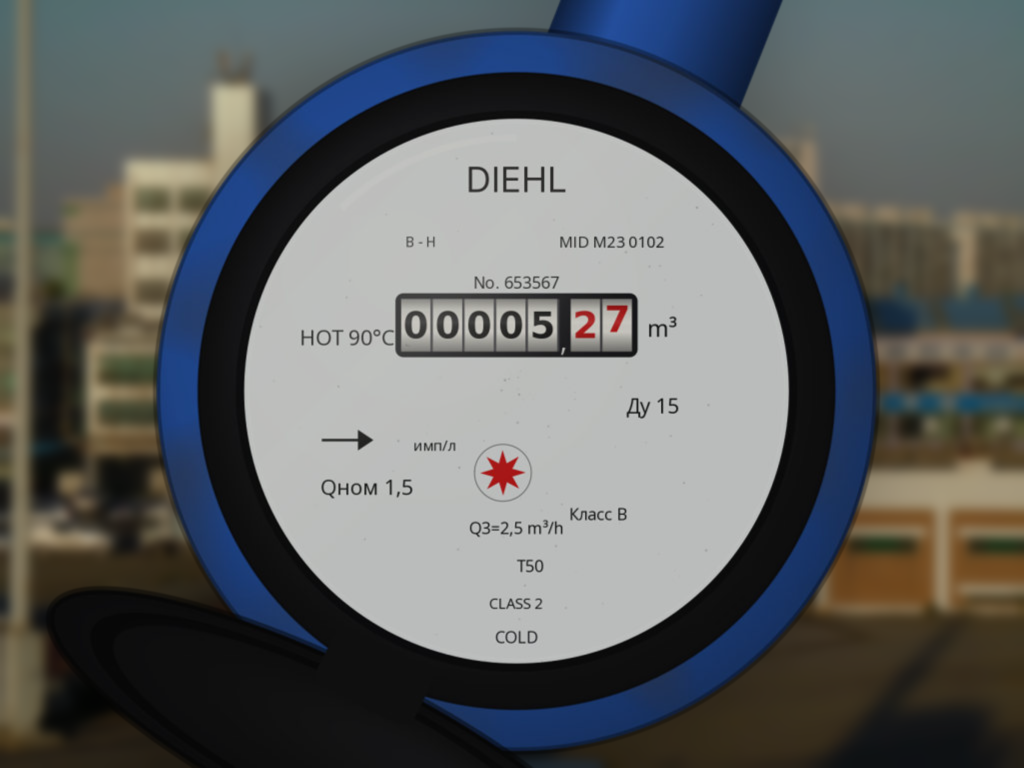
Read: 5.27m³
